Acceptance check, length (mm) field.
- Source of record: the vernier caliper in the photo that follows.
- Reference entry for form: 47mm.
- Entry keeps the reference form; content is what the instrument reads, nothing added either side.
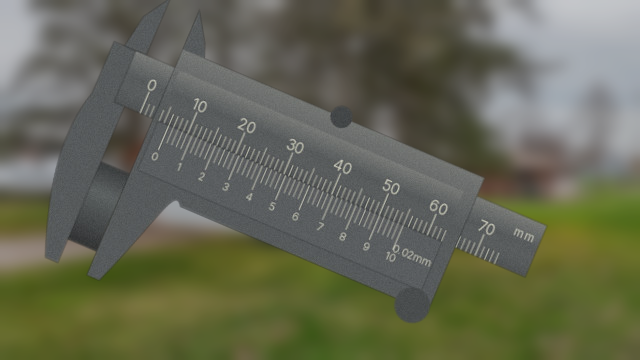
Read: 6.0mm
